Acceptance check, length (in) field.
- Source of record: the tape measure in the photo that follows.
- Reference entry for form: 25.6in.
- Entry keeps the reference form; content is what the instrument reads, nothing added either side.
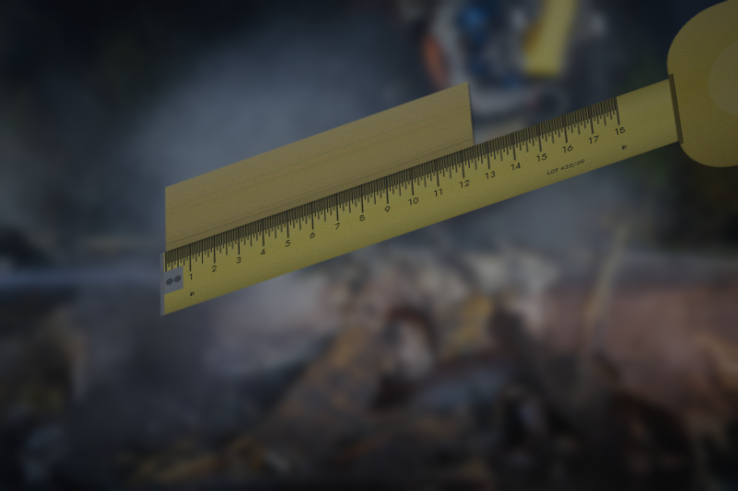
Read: 12.5in
